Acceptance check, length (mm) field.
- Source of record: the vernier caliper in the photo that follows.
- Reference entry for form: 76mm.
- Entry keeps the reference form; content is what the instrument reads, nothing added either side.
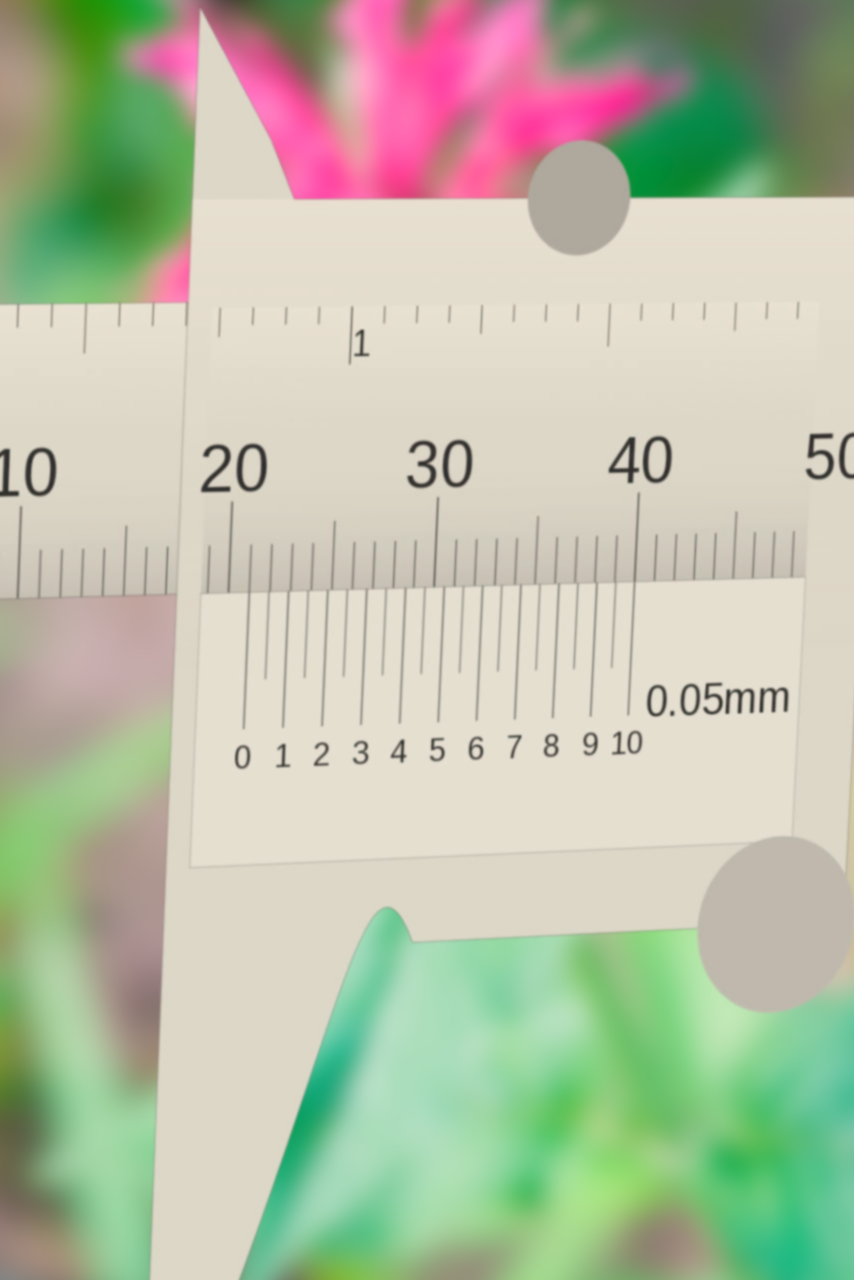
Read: 21.0mm
